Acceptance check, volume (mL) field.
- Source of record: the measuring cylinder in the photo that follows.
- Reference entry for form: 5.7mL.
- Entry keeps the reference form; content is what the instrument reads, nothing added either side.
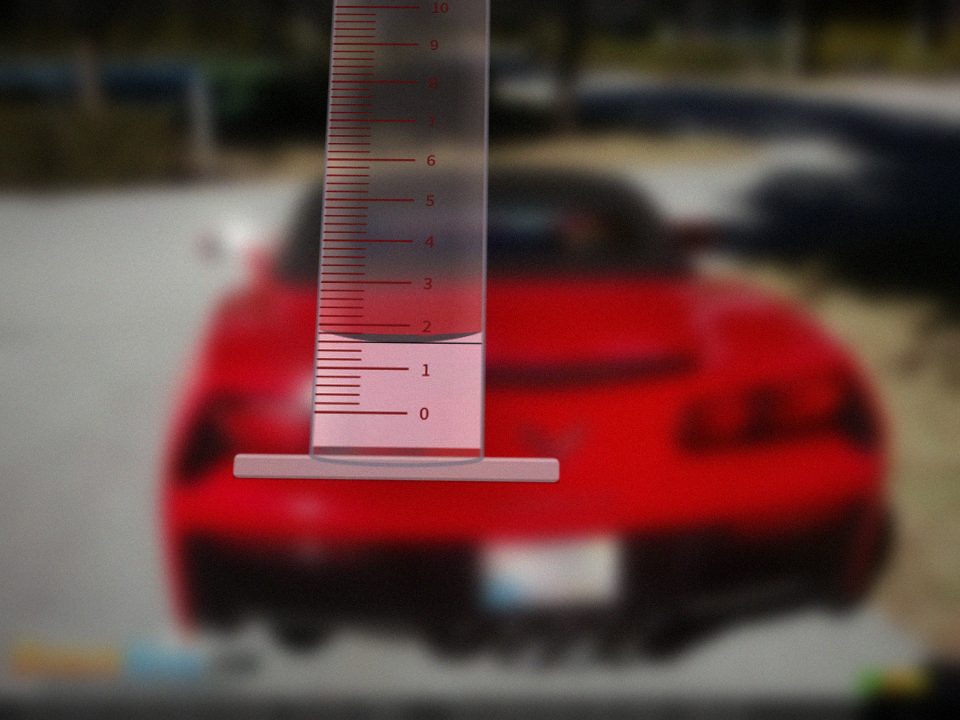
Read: 1.6mL
